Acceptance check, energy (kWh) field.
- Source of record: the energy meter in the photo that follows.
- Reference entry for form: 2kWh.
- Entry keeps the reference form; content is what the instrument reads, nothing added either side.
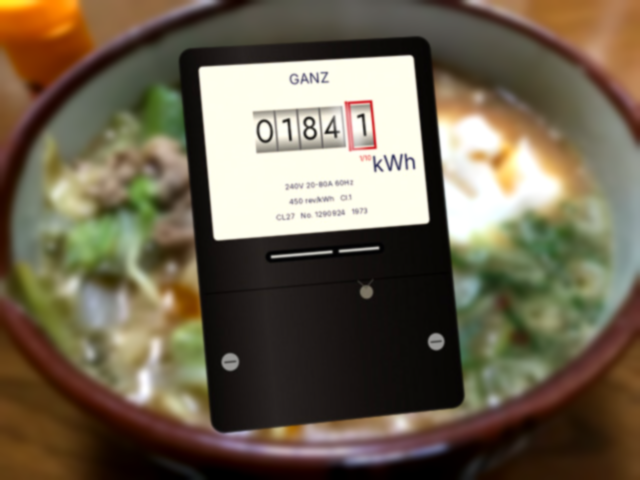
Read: 184.1kWh
